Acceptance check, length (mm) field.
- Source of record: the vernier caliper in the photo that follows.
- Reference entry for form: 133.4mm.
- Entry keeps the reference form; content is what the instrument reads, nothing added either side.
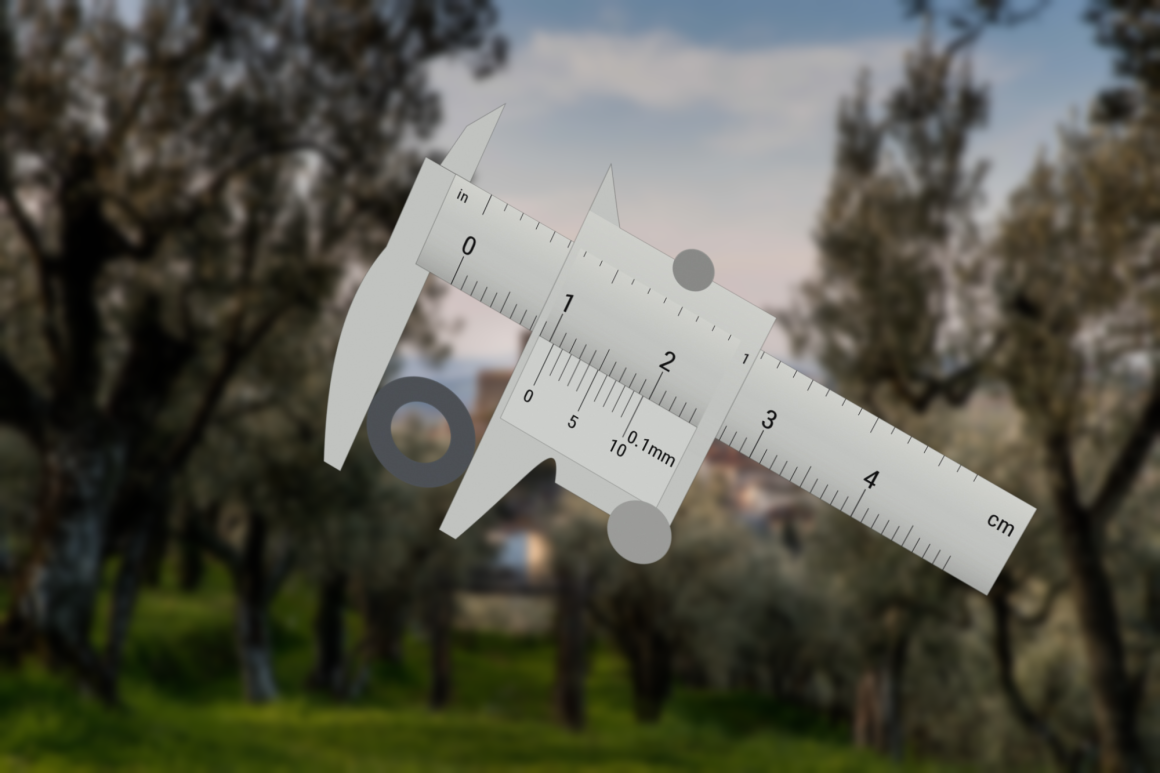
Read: 10.4mm
